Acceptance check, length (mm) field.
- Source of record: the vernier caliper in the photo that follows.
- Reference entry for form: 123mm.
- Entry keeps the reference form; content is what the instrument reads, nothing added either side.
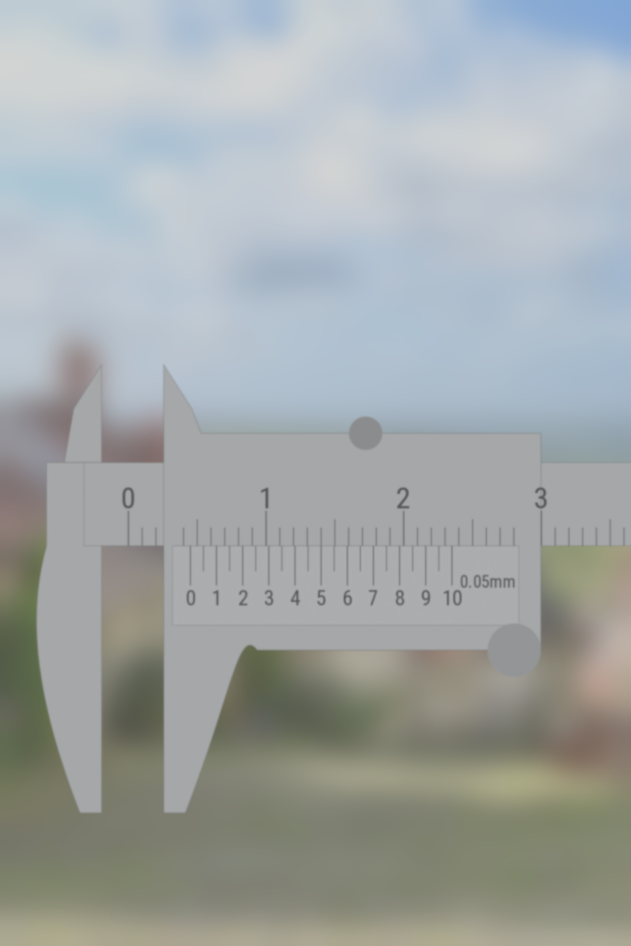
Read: 4.5mm
